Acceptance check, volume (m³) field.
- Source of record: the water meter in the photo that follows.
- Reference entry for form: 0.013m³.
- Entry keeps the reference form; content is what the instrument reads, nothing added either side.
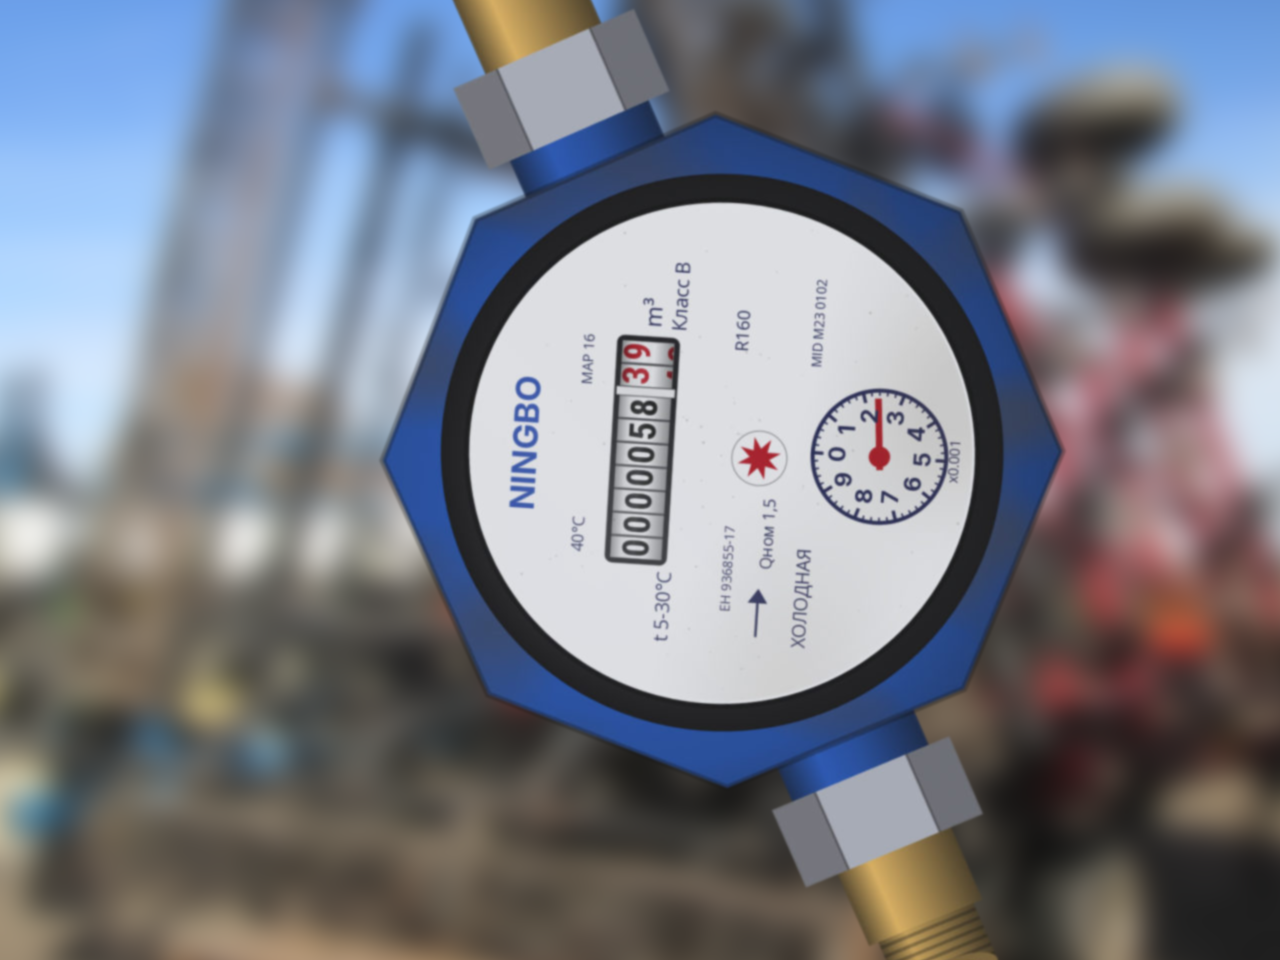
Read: 58.392m³
